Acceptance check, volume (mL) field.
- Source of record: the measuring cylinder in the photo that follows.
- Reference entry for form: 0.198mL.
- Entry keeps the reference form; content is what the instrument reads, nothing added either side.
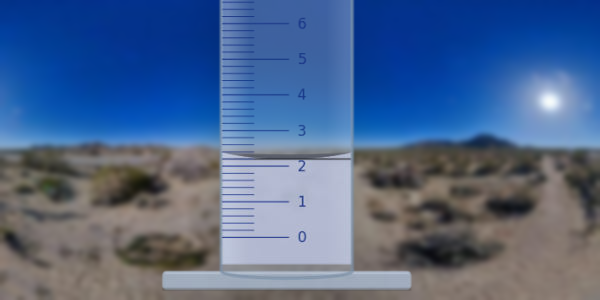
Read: 2.2mL
